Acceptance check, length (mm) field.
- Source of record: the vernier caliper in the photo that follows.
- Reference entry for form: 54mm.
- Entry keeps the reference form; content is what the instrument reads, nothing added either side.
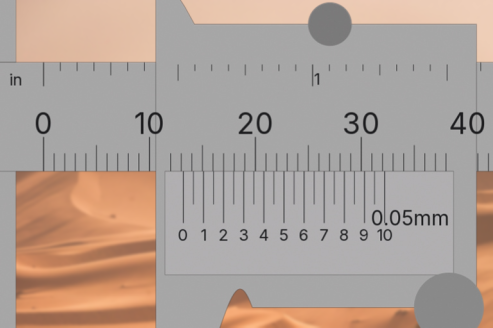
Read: 13.2mm
